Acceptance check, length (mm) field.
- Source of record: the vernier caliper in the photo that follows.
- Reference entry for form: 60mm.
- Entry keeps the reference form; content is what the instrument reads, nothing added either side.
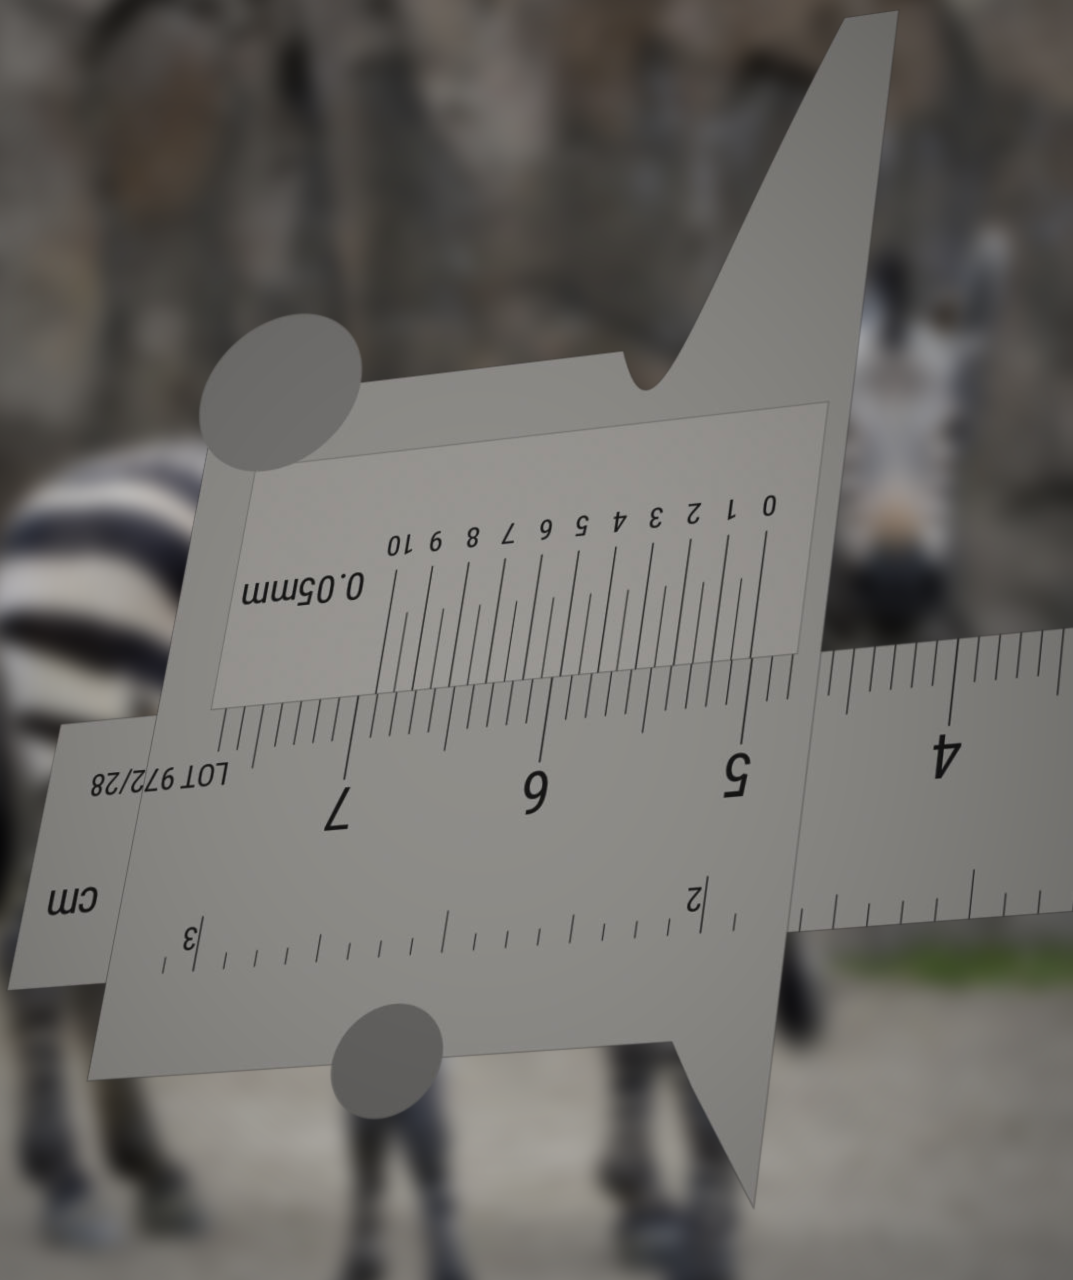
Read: 50.1mm
